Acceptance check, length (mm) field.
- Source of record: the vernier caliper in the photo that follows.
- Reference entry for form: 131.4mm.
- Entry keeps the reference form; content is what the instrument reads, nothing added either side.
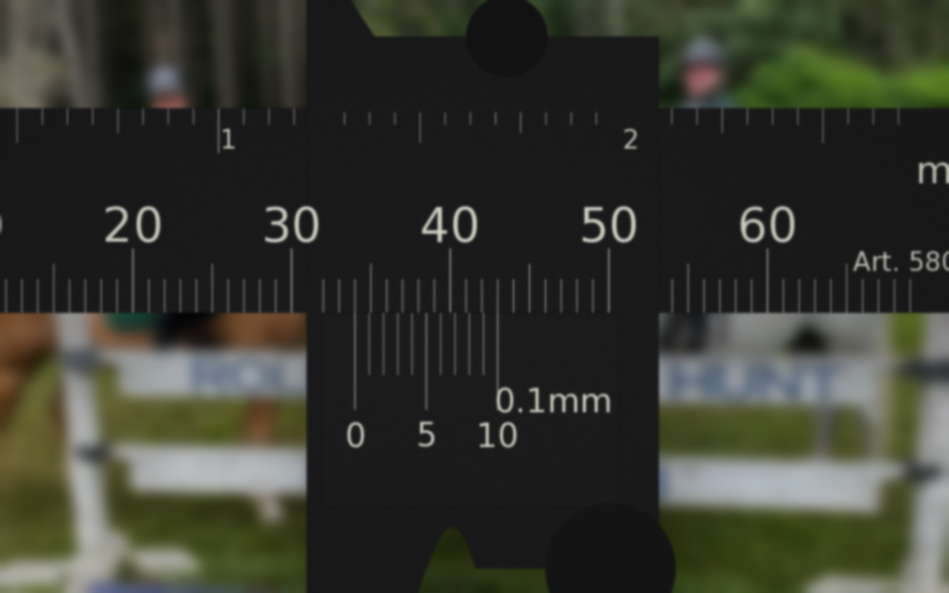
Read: 34.0mm
